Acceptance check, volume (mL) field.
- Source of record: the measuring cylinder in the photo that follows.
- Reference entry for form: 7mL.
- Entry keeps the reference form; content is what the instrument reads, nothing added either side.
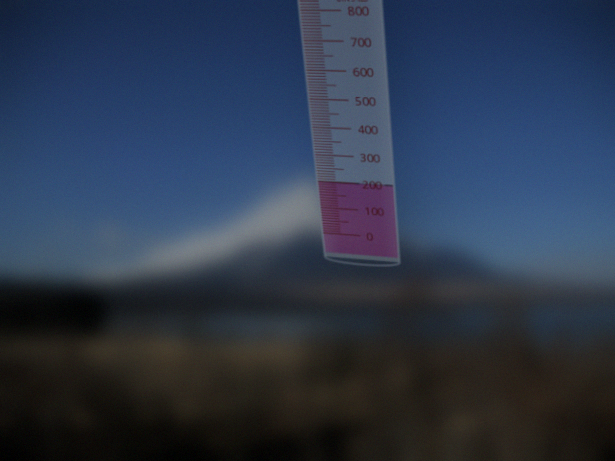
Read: 200mL
